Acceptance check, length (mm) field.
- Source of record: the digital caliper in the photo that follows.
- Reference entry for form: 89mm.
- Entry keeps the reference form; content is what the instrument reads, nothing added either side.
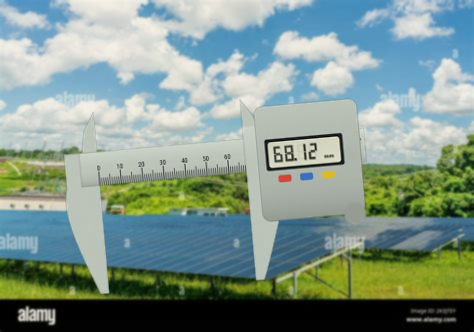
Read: 68.12mm
